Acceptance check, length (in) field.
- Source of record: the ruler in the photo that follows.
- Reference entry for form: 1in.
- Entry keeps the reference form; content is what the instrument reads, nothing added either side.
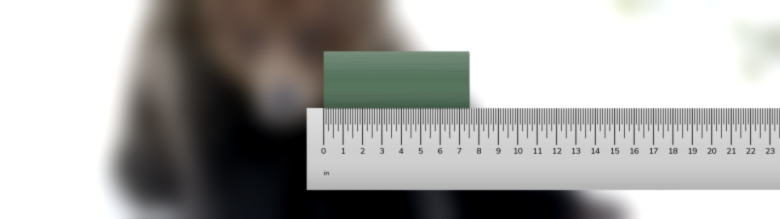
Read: 7.5in
